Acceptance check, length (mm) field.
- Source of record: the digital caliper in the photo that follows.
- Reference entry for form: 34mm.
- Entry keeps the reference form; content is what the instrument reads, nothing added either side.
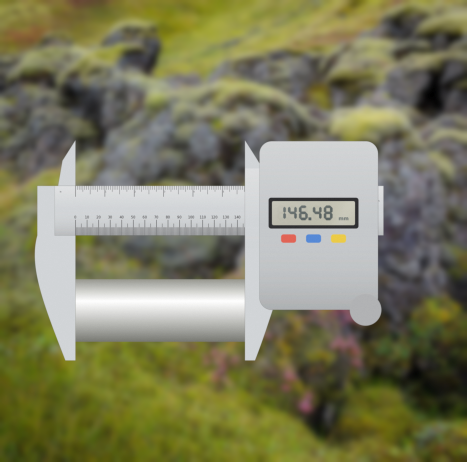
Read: 146.48mm
